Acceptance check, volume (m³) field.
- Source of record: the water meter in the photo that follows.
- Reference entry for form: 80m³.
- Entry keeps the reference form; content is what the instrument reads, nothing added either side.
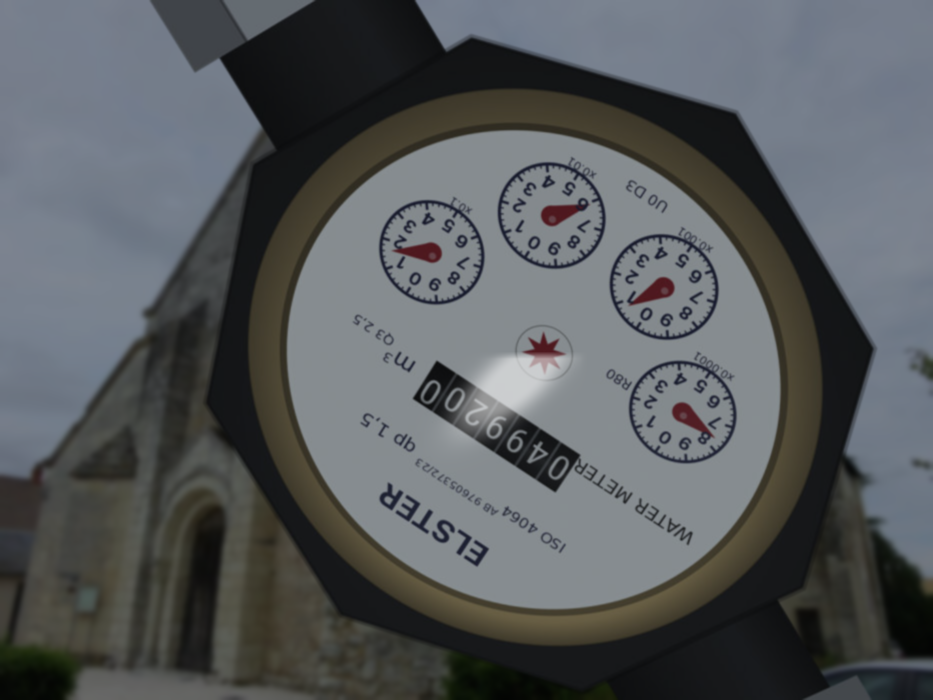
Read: 499200.1607m³
